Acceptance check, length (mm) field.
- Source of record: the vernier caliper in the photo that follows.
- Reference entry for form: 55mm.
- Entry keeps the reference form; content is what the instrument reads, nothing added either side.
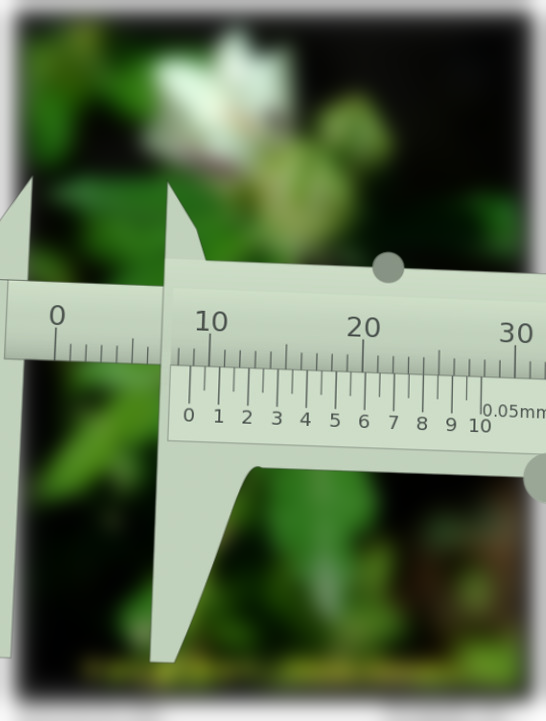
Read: 8.8mm
